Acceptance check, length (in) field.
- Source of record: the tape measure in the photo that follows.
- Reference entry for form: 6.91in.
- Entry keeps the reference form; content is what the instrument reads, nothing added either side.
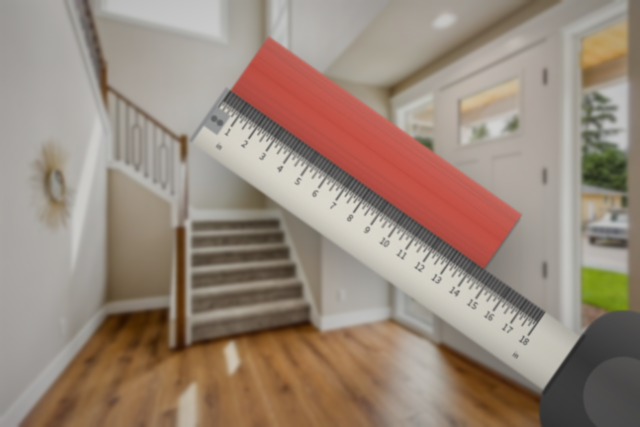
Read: 14.5in
